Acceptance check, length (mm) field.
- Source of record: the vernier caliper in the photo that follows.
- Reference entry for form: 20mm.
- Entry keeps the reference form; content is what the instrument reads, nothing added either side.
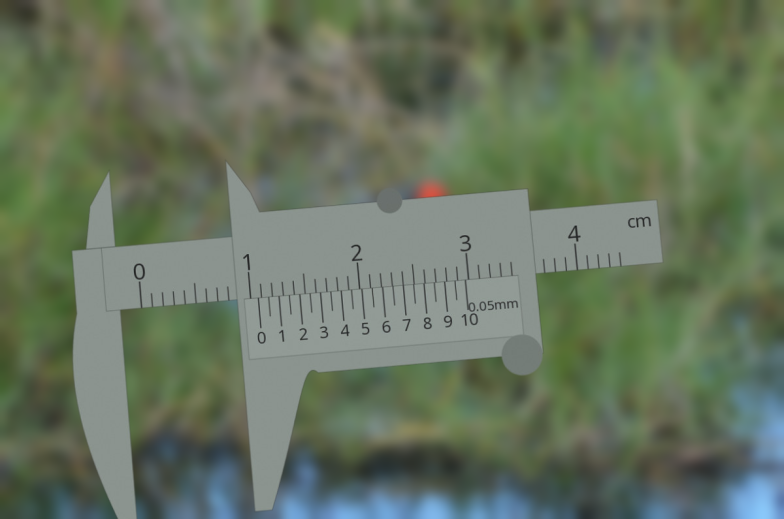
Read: 10.7mm
